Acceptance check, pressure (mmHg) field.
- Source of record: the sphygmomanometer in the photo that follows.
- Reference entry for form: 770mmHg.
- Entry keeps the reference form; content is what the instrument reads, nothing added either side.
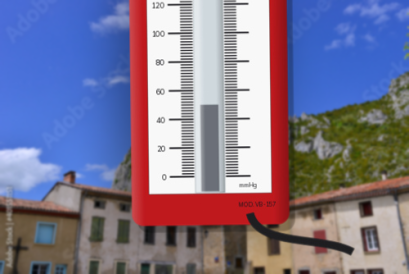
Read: 50mmHg
